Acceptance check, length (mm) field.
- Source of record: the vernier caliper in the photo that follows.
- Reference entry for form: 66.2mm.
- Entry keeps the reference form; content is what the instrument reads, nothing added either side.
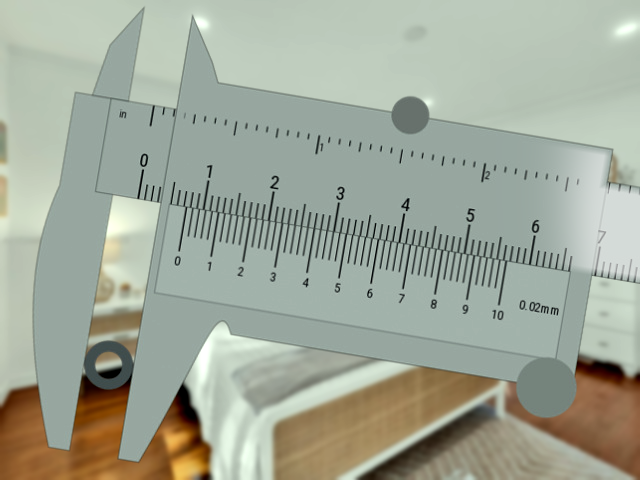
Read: 7.4mm
